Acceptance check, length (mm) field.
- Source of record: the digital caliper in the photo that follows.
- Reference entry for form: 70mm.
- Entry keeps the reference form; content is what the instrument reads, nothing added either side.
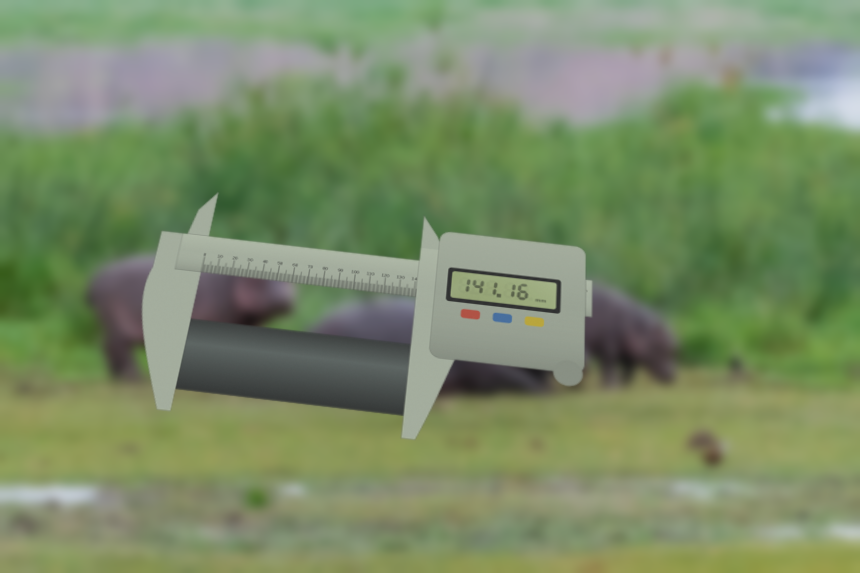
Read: 141.16mm
